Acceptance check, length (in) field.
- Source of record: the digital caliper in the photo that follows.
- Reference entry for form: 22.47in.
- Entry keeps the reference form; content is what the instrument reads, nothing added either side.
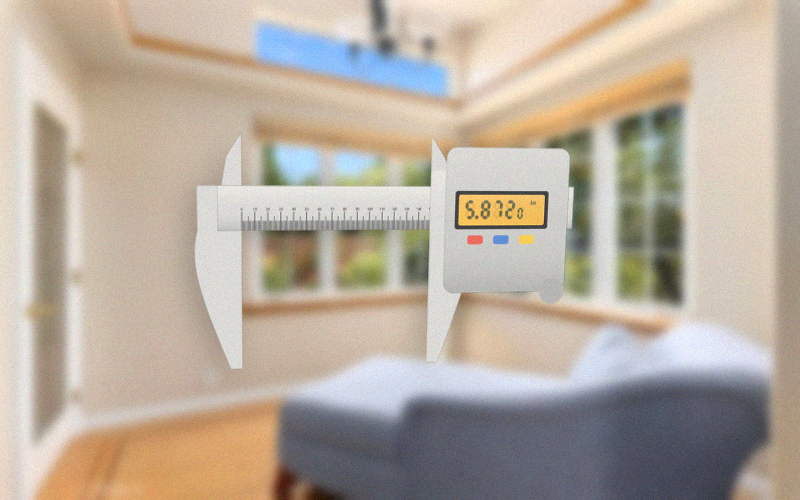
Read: 5.8720in
